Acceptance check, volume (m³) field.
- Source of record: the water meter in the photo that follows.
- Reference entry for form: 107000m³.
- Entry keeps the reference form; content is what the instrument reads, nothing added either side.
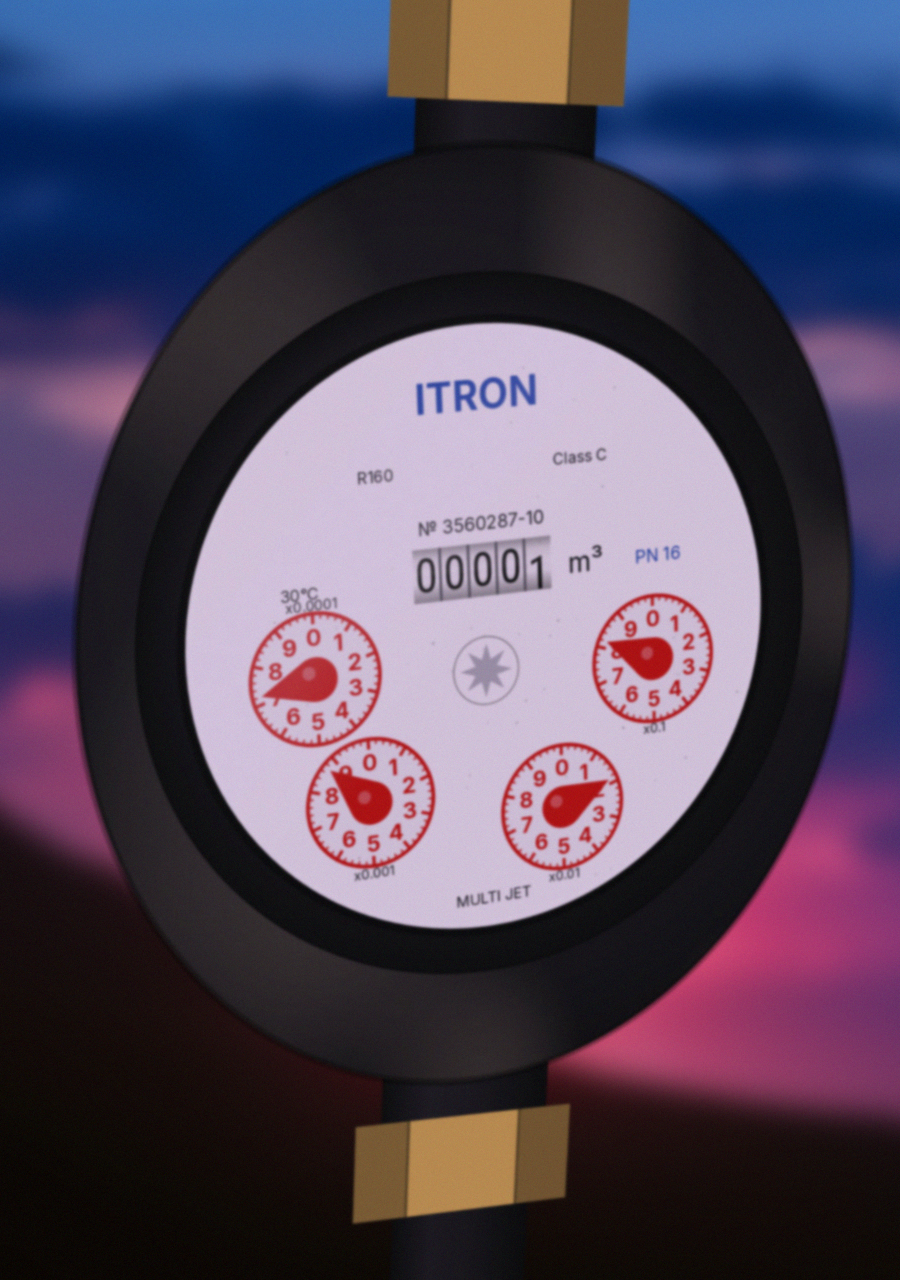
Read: 0.8187m³
